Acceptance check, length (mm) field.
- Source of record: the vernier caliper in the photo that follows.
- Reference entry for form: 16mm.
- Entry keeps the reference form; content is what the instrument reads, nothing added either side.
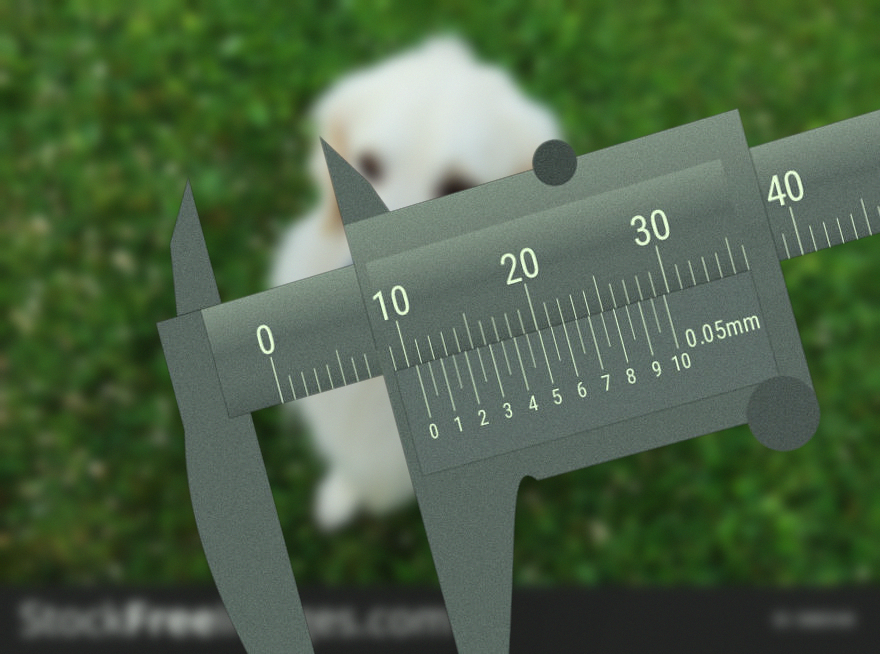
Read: 10.6mm
